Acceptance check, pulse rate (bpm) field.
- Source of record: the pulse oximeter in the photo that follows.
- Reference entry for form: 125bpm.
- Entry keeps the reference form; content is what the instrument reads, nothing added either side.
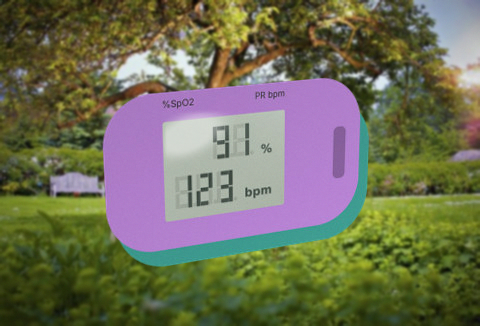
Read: 123bpm
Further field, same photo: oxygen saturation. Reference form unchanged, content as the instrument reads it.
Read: 91%
